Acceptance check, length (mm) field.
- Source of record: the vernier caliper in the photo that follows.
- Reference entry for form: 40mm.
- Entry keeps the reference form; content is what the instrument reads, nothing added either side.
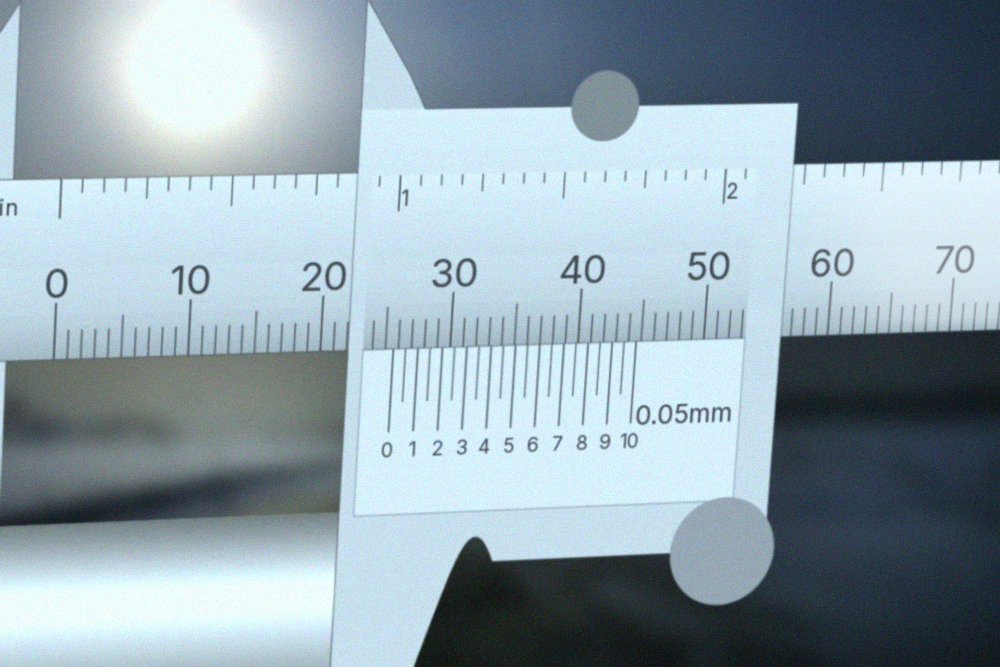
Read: 25.6mm
